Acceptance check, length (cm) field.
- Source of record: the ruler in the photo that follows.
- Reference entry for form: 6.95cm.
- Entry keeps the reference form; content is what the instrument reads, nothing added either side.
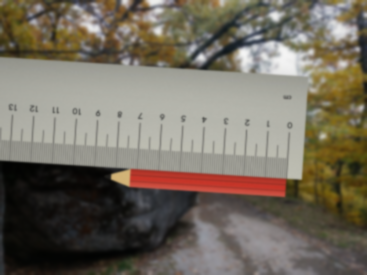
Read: 8.5cm
